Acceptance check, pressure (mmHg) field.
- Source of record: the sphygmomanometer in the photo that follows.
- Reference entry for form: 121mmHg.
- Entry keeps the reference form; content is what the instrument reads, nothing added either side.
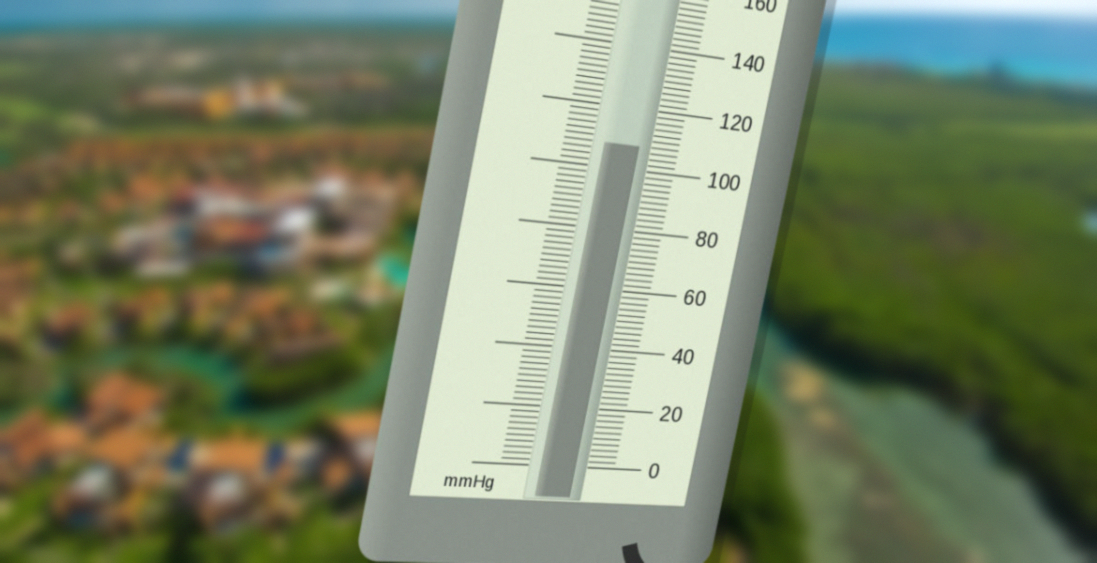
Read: 108mmHg
